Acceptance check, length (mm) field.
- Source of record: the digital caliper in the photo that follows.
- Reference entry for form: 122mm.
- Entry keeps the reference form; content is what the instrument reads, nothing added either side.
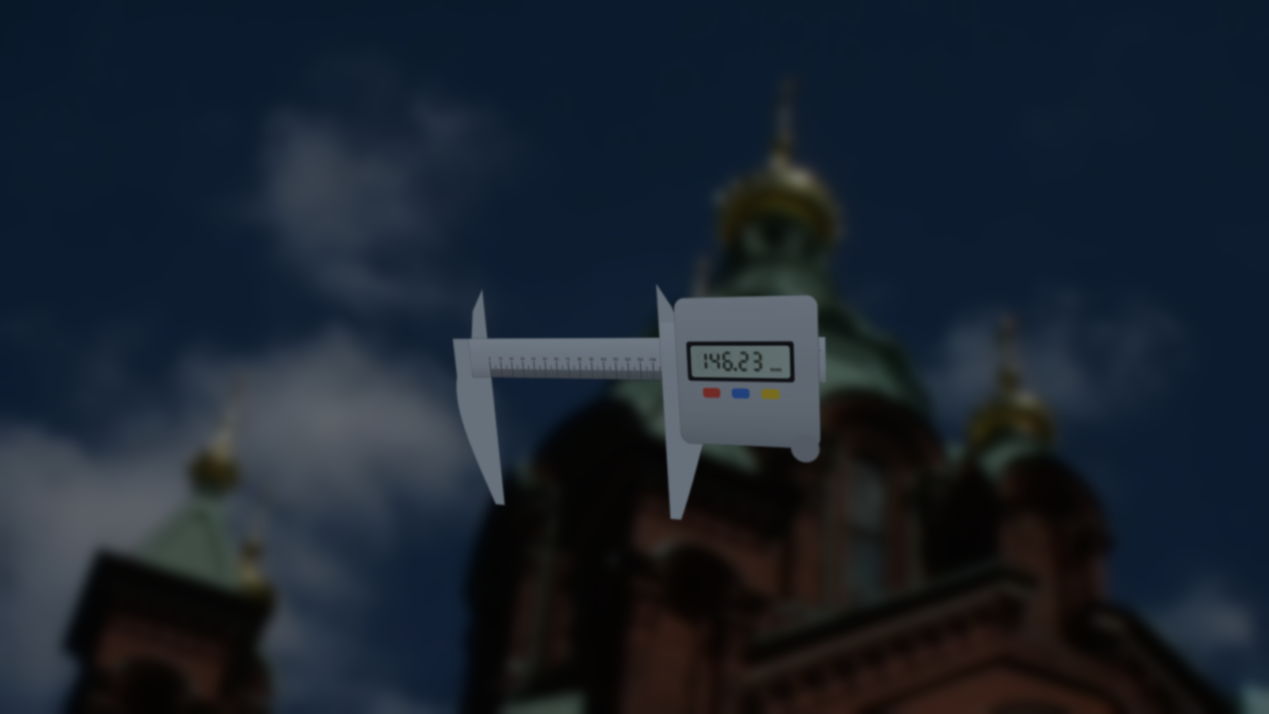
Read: 146.23mm
